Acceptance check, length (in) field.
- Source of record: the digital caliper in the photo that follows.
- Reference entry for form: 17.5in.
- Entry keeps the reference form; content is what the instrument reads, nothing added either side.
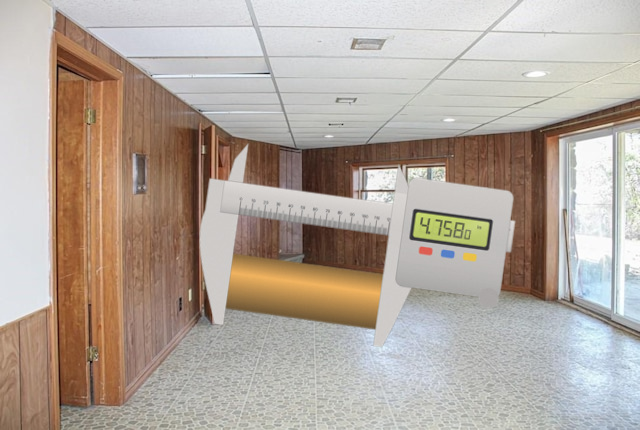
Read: 4.7580in
